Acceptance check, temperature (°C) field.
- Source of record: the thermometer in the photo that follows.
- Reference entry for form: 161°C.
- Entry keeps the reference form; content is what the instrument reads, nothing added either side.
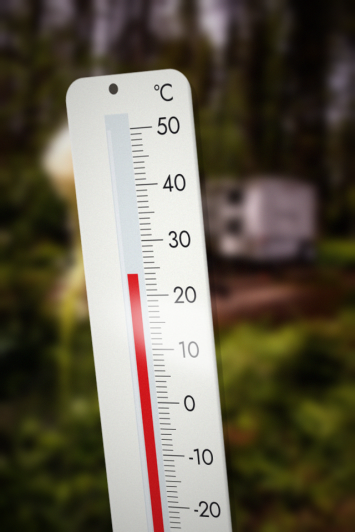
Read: 24°C
